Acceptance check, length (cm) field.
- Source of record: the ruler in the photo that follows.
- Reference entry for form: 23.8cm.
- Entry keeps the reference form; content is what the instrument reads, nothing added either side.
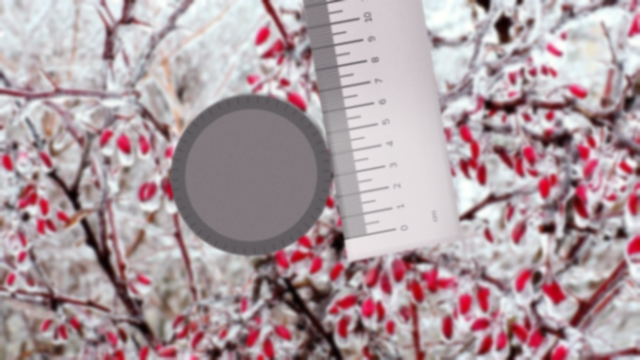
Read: 7.5cm
